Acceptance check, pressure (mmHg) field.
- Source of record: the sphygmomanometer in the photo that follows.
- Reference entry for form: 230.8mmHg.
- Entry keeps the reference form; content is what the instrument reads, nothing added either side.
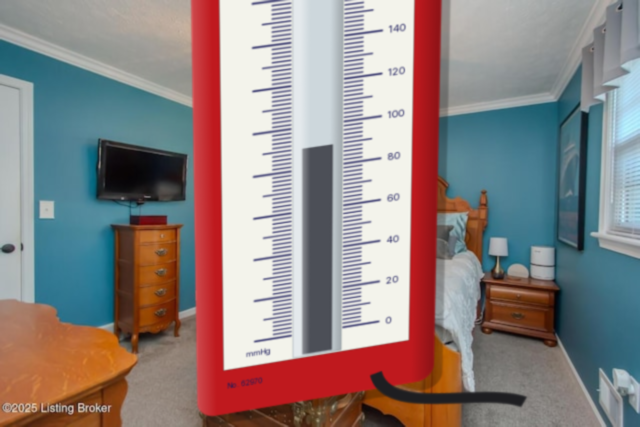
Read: 90mmHg
